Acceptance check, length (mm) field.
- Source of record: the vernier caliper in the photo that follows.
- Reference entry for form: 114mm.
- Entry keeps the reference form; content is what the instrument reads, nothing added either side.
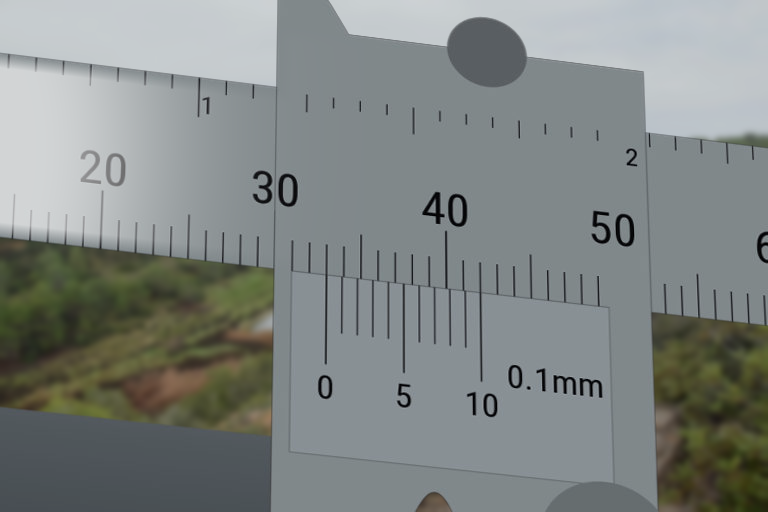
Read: 33.0mm
